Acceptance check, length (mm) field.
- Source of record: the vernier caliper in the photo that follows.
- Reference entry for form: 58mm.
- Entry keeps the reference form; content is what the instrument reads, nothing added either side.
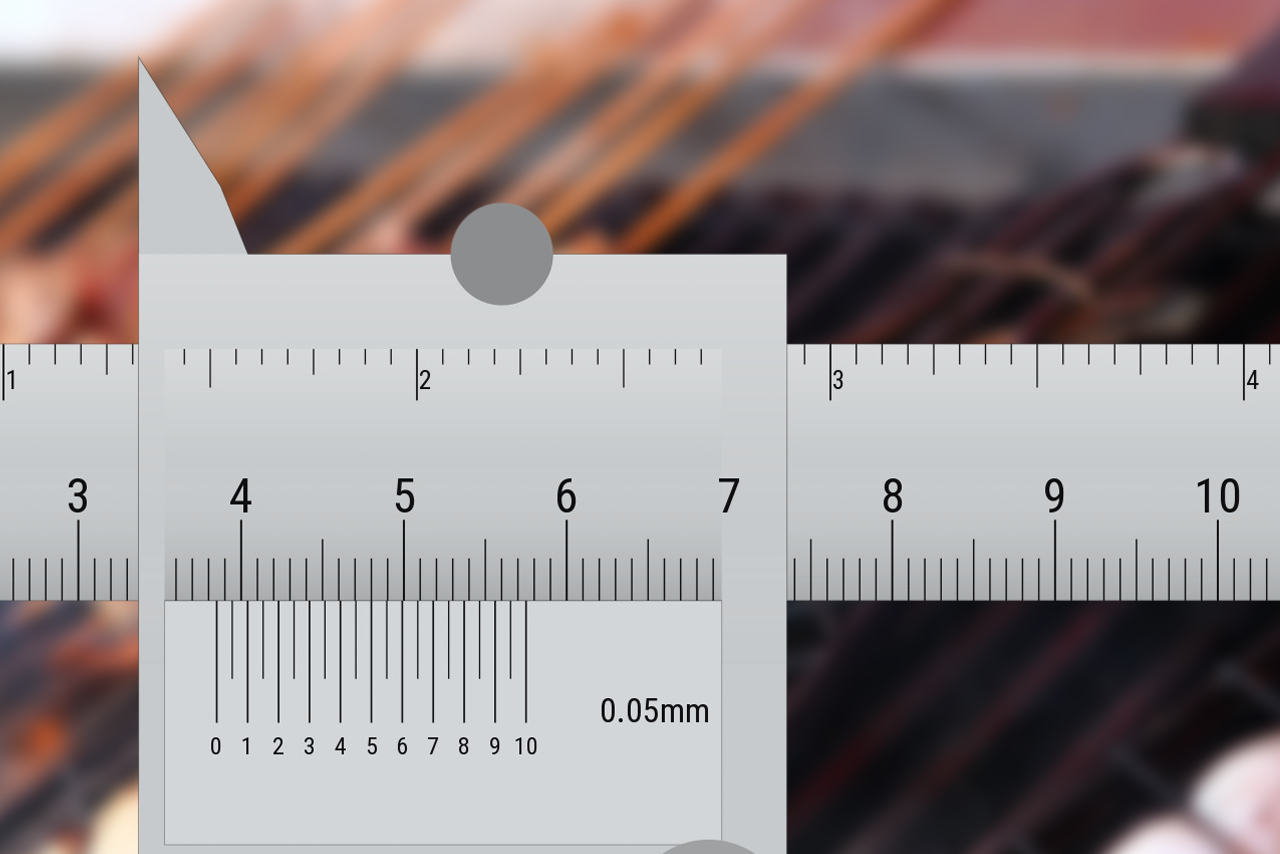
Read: 38.5mm
